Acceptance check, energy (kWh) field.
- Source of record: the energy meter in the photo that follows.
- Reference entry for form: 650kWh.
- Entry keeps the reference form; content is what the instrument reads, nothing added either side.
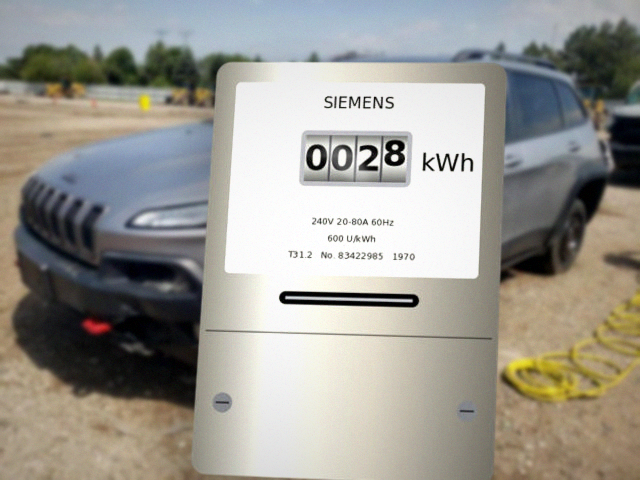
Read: 28kWh
